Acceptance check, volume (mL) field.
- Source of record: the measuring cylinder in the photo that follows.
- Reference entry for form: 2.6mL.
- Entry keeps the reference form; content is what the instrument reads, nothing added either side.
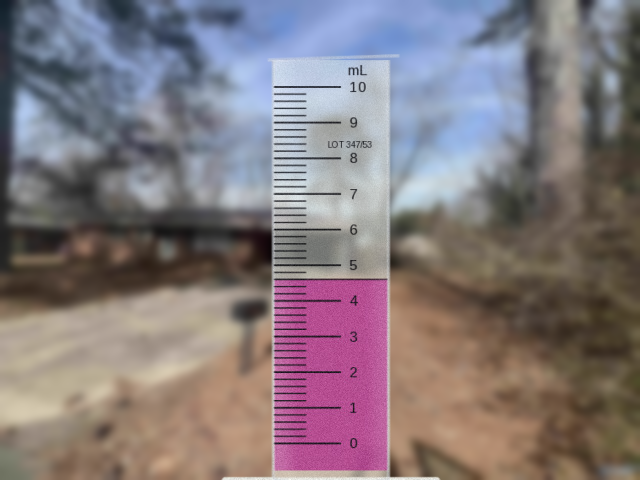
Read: 4.6mL
